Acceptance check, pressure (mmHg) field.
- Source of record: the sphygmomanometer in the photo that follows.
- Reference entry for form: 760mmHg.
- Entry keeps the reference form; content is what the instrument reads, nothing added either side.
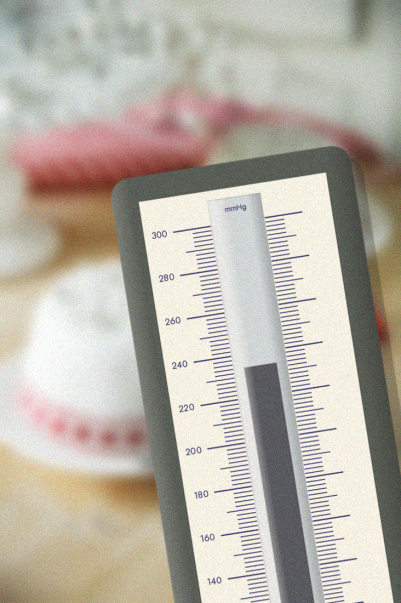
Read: 234mmHg
